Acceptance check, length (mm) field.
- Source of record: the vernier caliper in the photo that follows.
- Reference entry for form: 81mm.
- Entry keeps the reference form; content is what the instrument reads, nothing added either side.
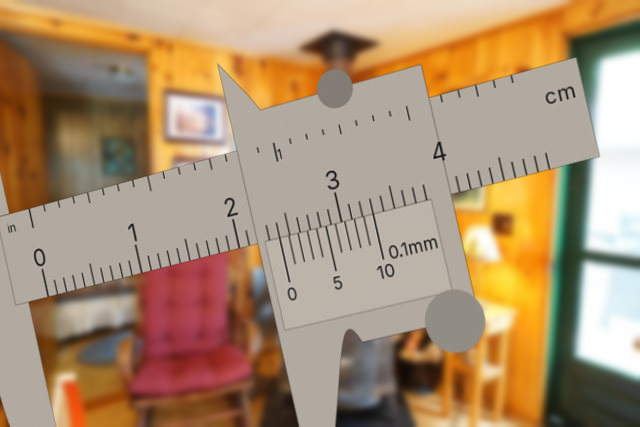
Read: 24.0mm
